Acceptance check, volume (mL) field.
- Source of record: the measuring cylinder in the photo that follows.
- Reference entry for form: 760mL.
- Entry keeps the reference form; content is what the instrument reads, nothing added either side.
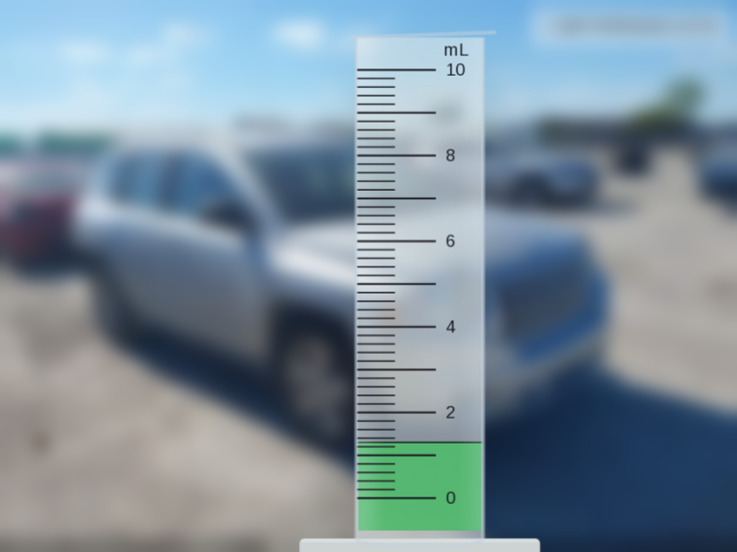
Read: 1.3mL
